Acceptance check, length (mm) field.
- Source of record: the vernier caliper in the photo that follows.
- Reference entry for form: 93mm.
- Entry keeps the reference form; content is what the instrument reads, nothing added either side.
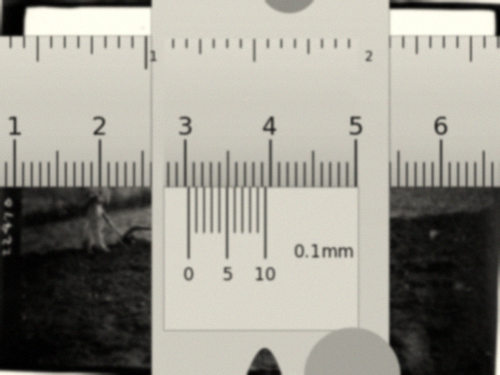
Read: 30.4mm
